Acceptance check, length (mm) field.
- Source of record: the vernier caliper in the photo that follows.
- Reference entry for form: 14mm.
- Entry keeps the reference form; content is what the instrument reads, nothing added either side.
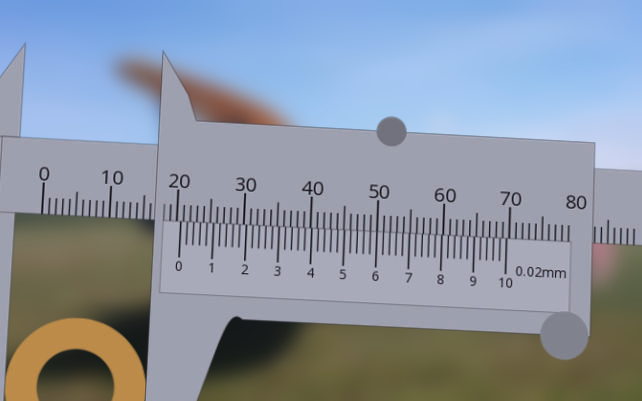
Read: 20.6mm
